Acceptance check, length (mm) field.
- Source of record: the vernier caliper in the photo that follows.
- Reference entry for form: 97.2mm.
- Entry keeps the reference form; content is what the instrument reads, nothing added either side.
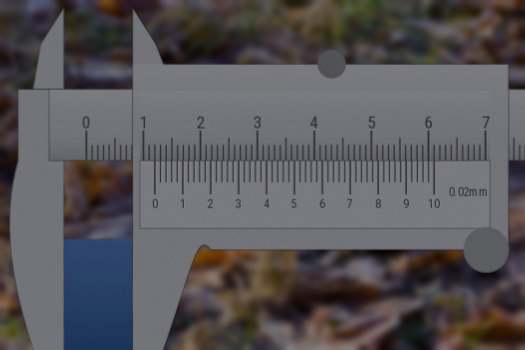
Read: 12.0mm
